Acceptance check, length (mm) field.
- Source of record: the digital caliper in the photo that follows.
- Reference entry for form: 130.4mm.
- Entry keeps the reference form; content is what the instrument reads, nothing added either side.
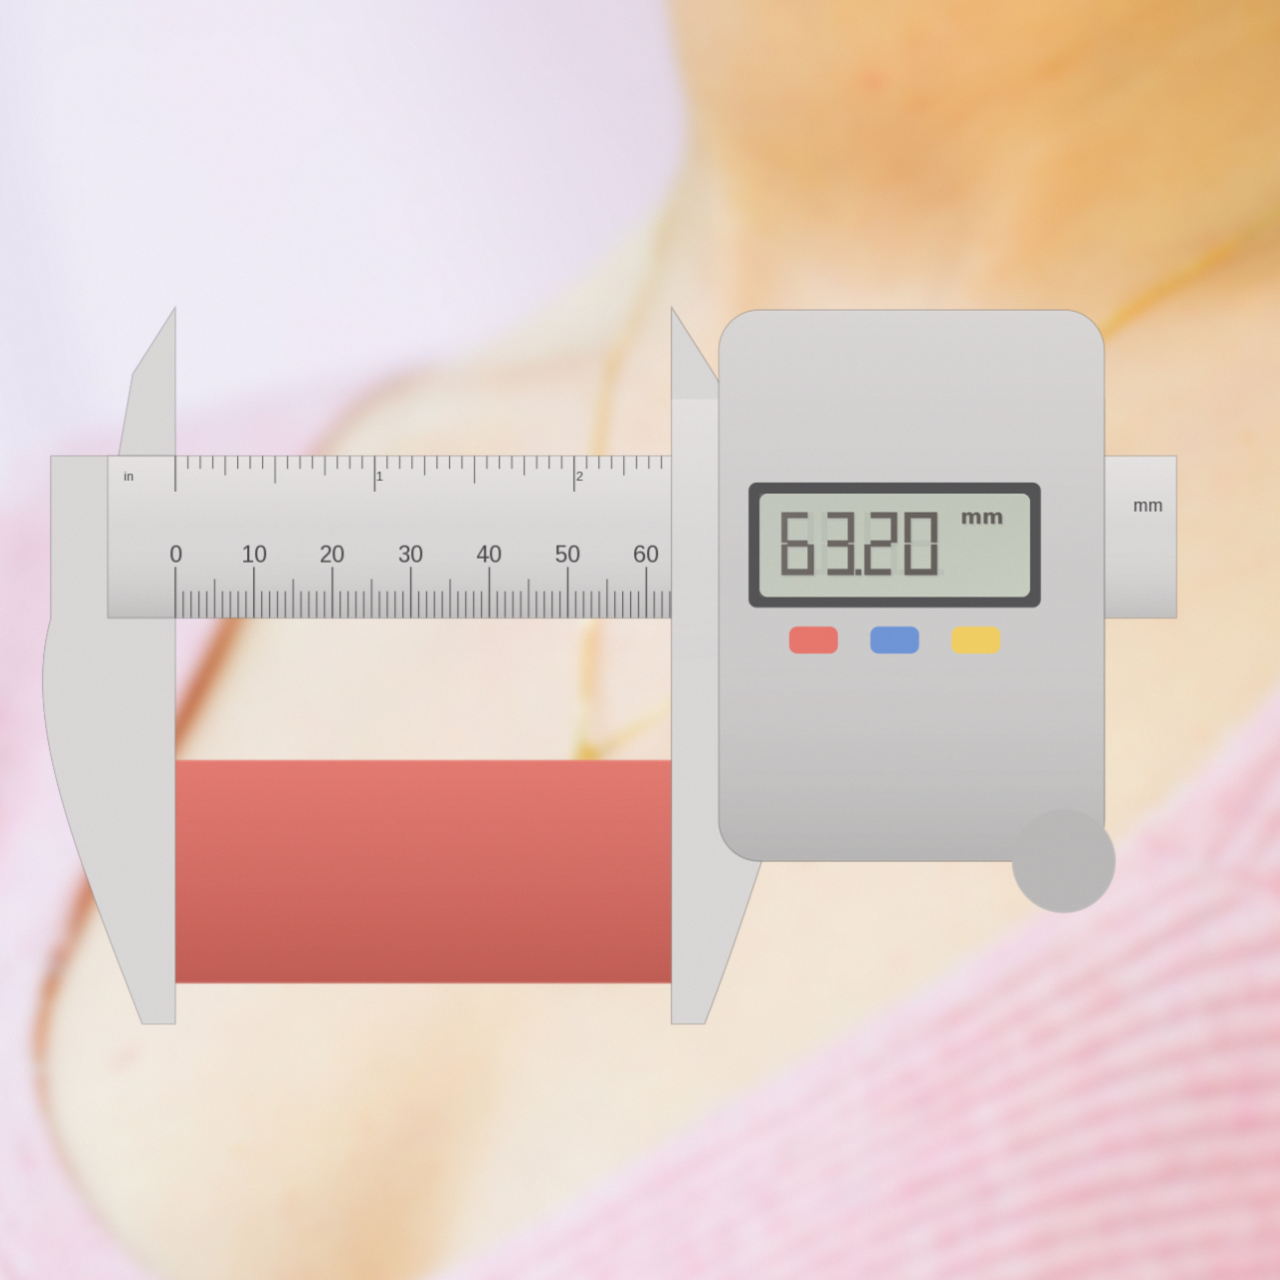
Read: 63.20mm
